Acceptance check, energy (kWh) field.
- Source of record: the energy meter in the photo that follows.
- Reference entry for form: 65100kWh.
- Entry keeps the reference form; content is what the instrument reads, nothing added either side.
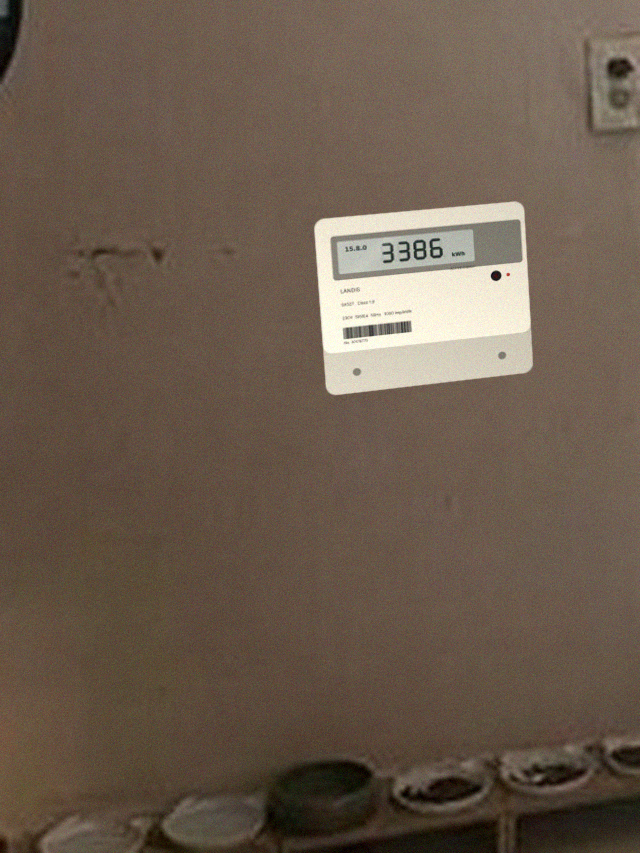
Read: 3386kWh
